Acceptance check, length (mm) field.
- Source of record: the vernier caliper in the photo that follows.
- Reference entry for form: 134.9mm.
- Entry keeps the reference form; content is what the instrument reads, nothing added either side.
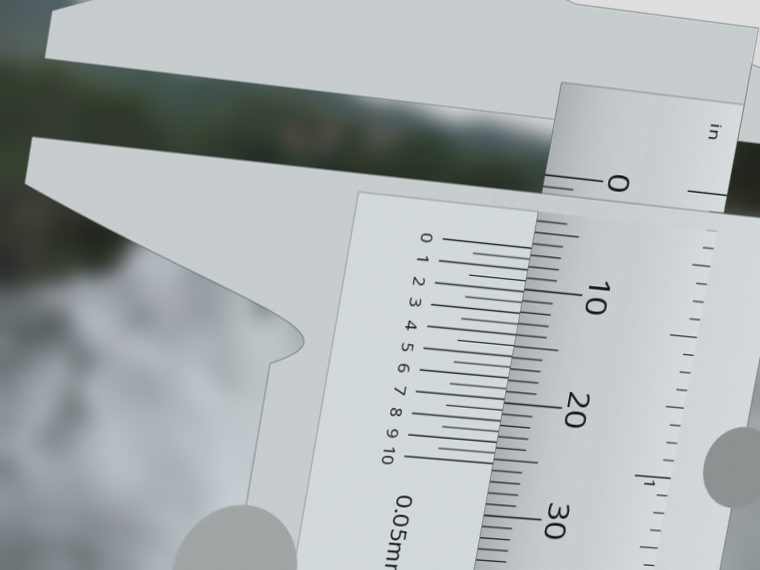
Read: 6.4mm
